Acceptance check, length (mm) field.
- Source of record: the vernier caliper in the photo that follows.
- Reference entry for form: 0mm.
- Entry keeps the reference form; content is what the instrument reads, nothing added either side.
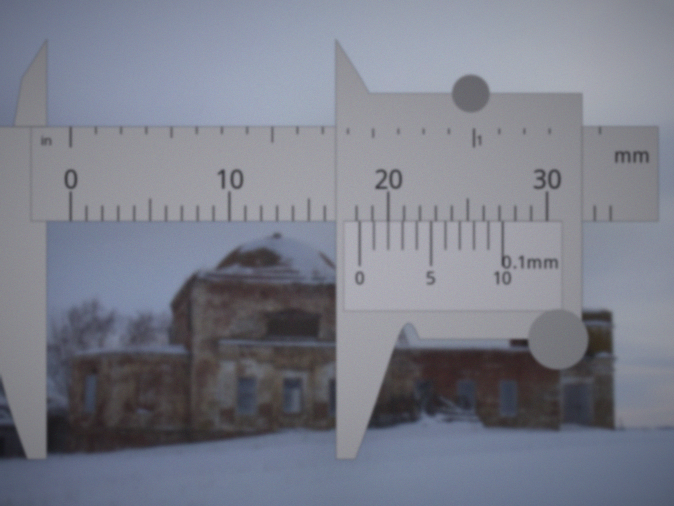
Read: 18.2mm
